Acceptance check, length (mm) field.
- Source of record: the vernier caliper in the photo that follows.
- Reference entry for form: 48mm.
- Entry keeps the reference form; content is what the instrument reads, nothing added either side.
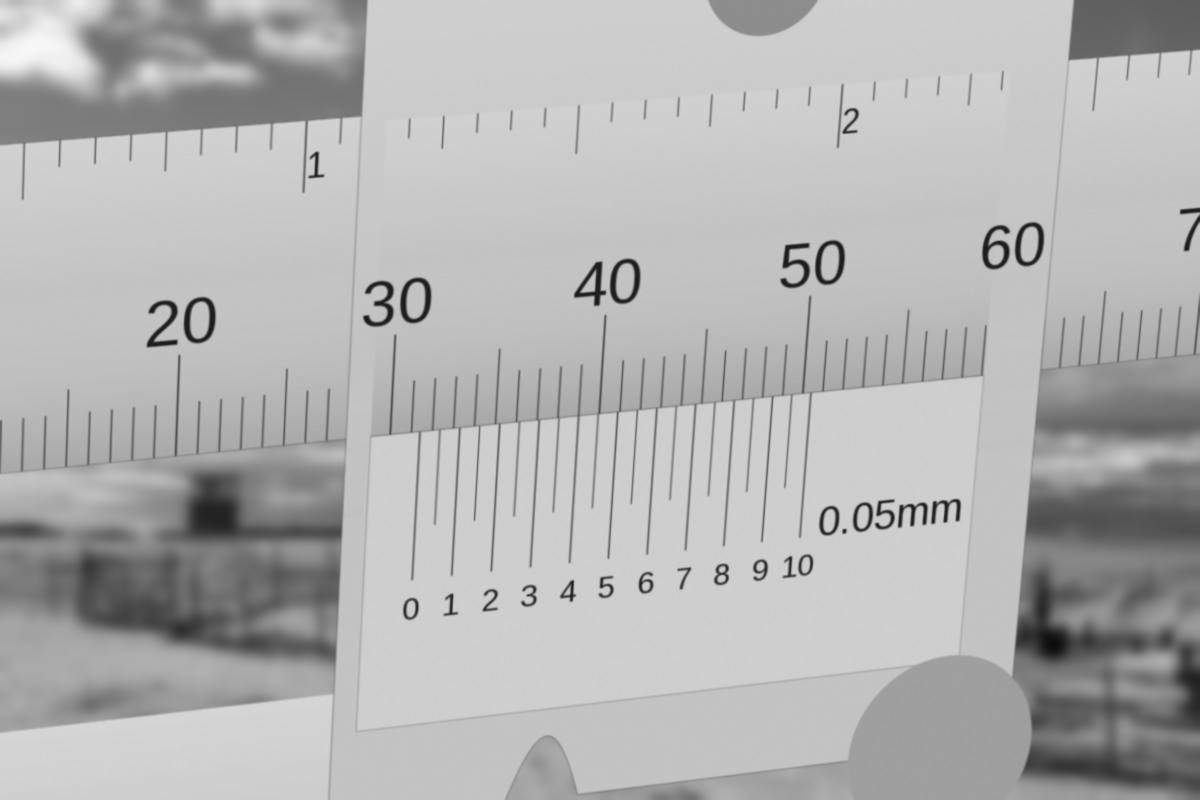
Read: 31.4mm
